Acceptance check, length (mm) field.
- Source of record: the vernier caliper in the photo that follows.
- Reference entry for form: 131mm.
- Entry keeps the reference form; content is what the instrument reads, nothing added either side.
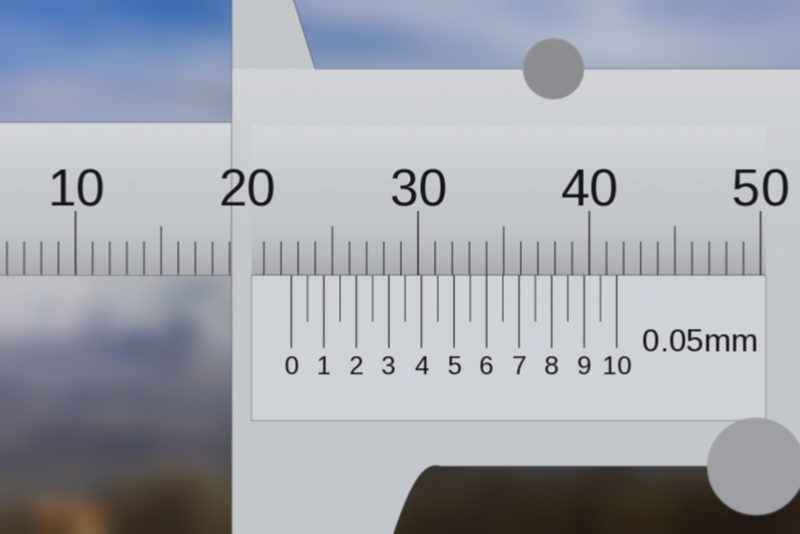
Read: 22.6mm
